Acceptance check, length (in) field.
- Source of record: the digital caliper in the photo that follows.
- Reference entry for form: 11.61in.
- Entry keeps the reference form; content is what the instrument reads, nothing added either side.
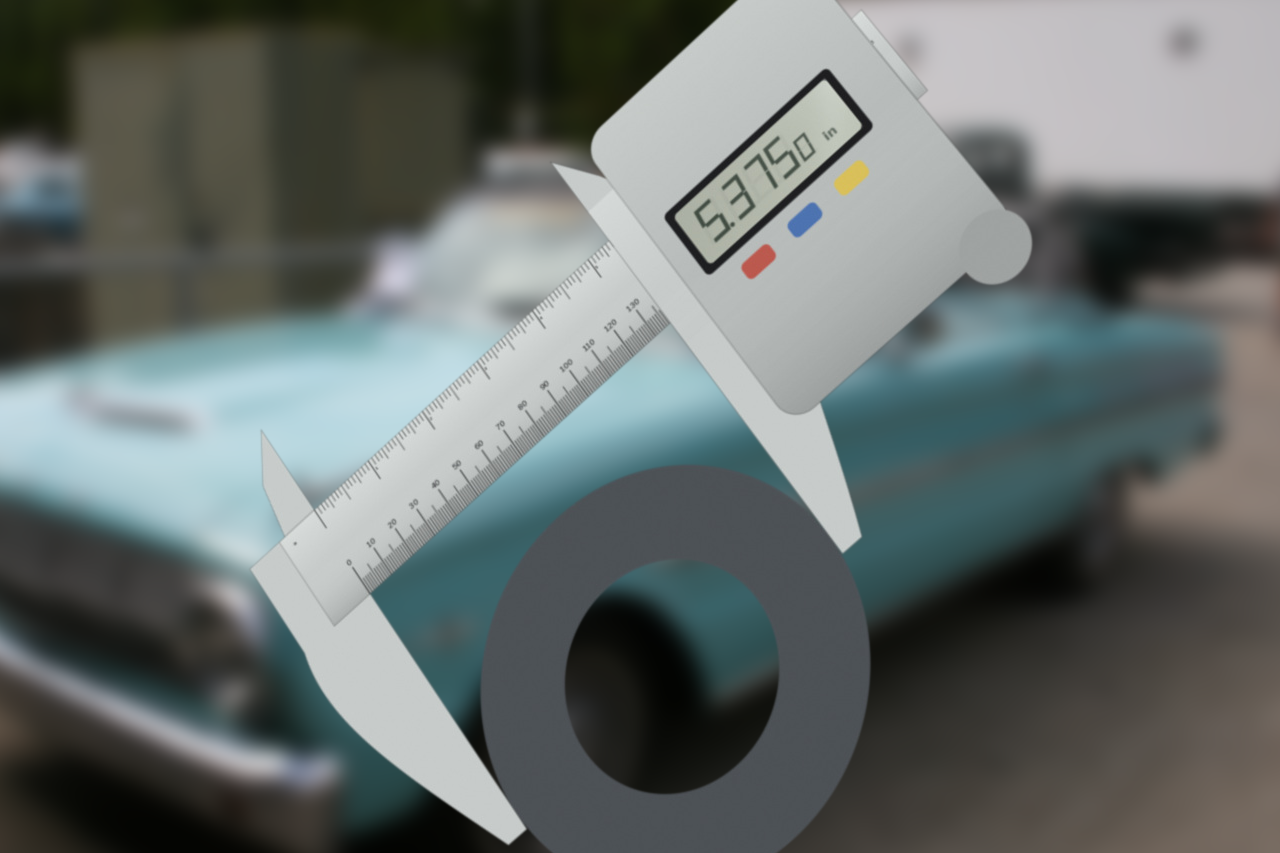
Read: 5.3750in
